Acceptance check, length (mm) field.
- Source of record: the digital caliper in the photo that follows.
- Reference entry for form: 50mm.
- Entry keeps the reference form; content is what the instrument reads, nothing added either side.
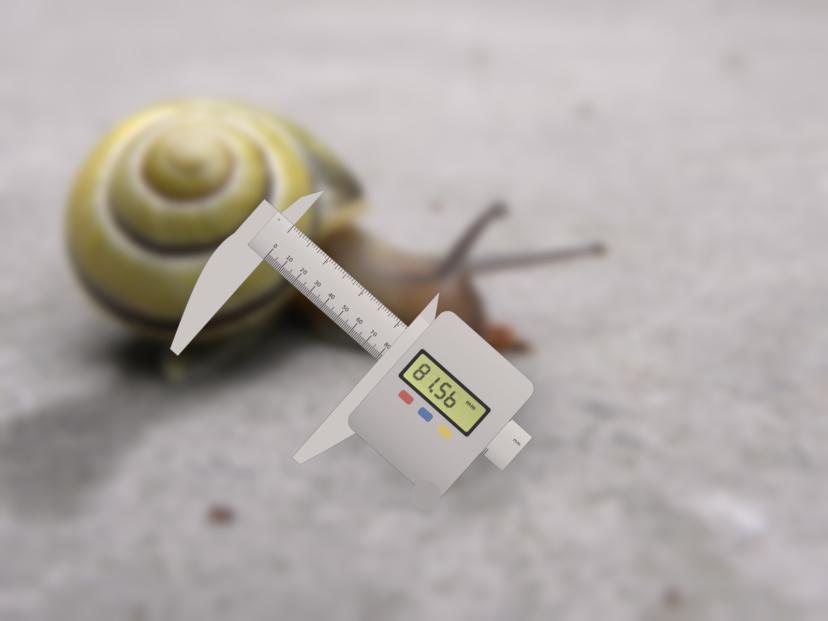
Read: 81.56mm
